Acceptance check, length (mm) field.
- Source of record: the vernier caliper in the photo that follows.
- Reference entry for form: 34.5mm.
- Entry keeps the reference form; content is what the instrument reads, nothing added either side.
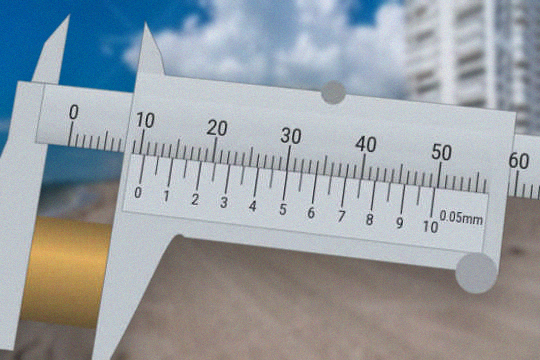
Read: 10.6mm
